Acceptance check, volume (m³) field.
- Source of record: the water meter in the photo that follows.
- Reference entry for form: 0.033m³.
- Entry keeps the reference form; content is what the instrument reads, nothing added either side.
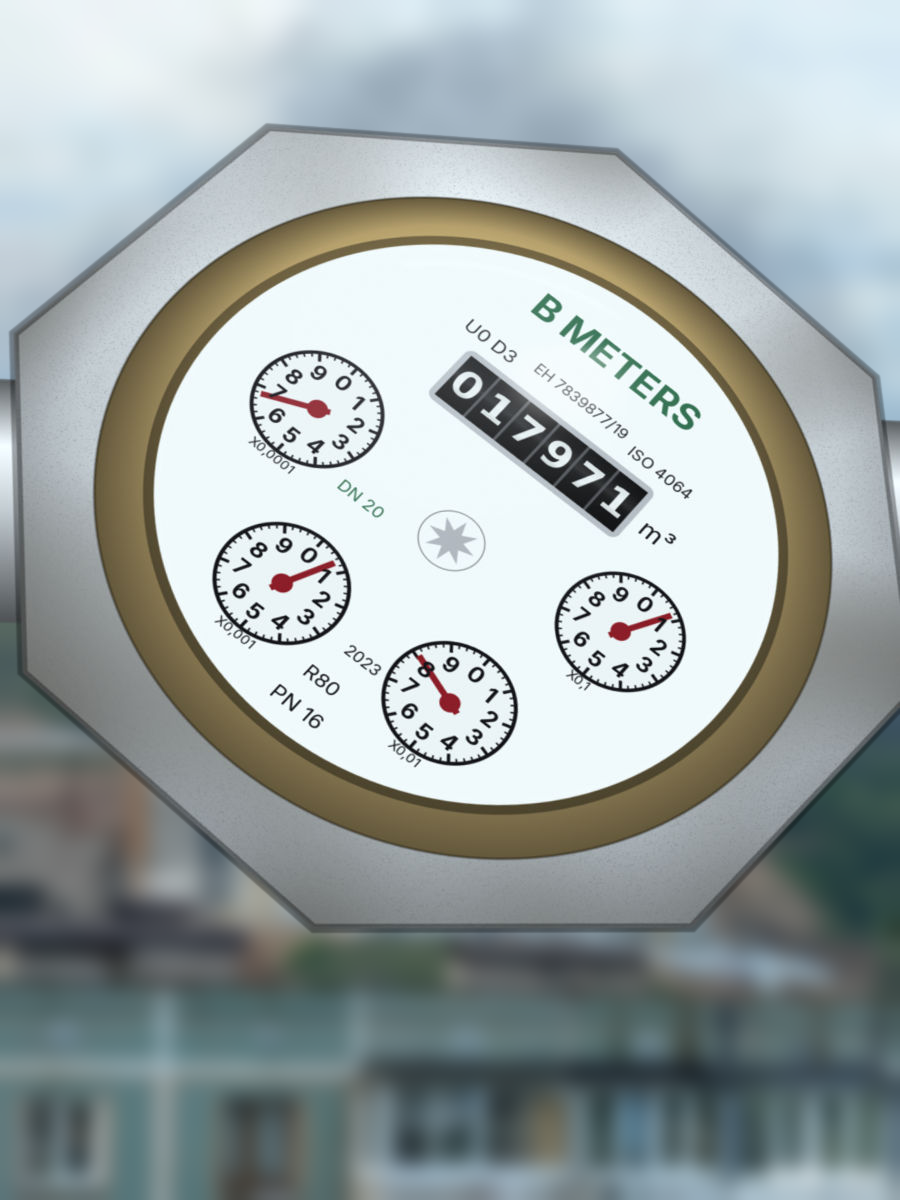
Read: 17971.0806m³
